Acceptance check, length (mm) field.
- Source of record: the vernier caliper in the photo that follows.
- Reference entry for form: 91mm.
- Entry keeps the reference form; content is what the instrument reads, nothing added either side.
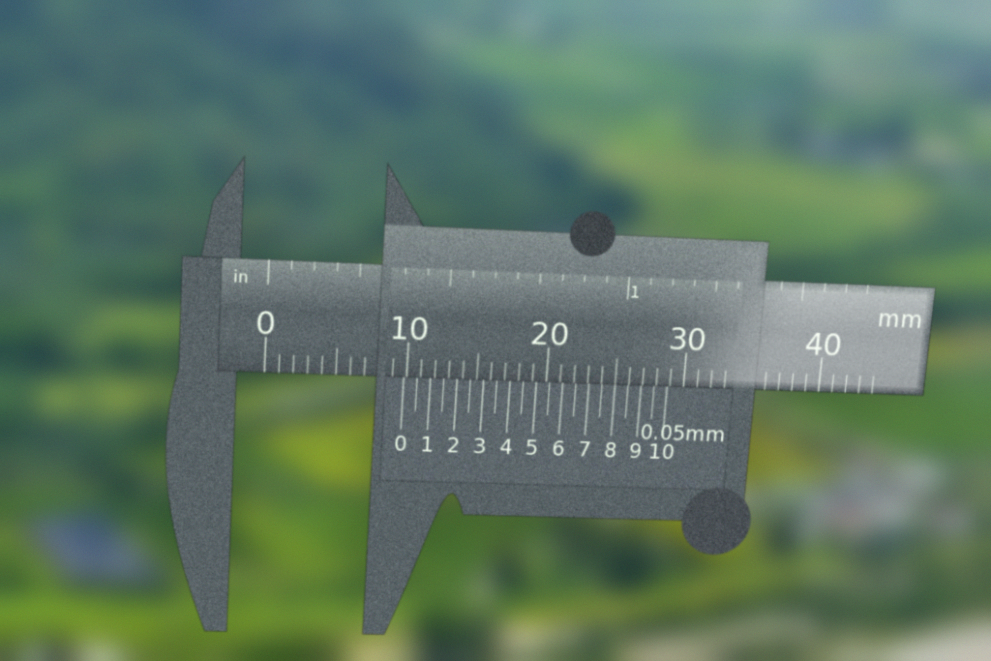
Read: 9.8mm
